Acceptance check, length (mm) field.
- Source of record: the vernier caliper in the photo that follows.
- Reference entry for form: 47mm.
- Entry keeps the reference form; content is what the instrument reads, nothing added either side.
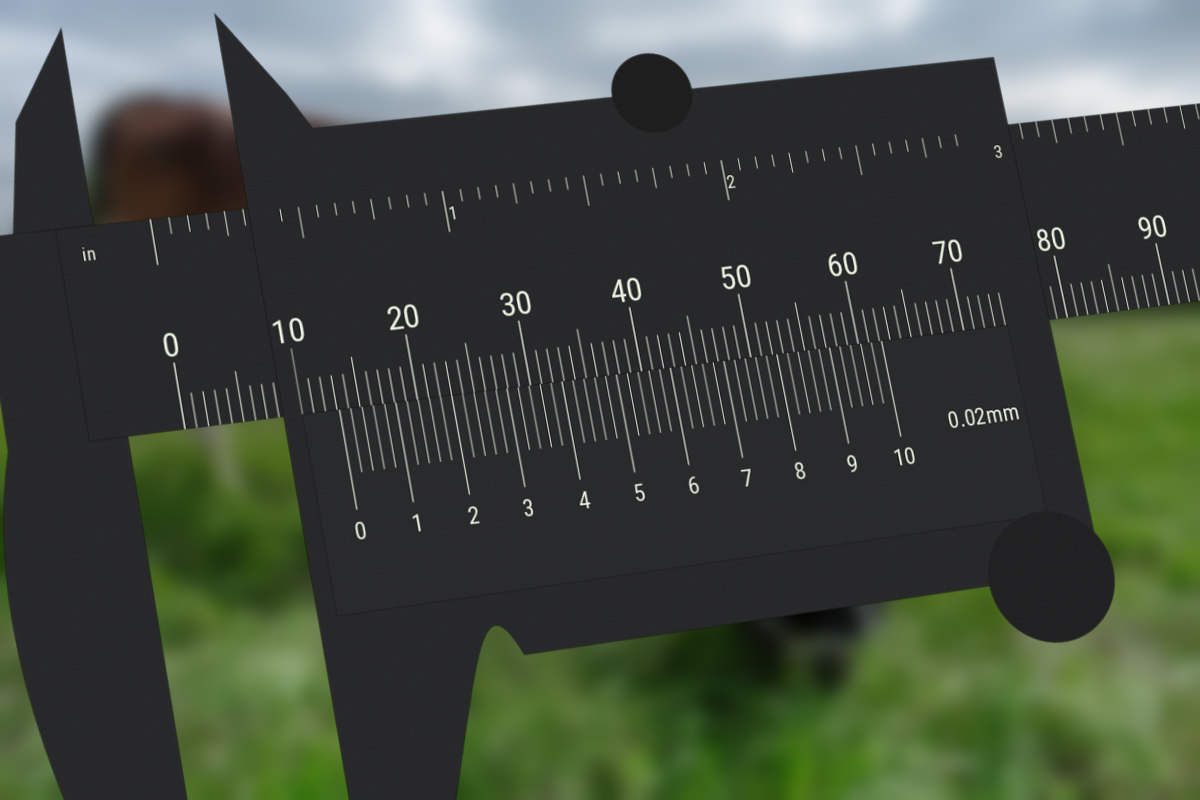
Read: 13.2mm
